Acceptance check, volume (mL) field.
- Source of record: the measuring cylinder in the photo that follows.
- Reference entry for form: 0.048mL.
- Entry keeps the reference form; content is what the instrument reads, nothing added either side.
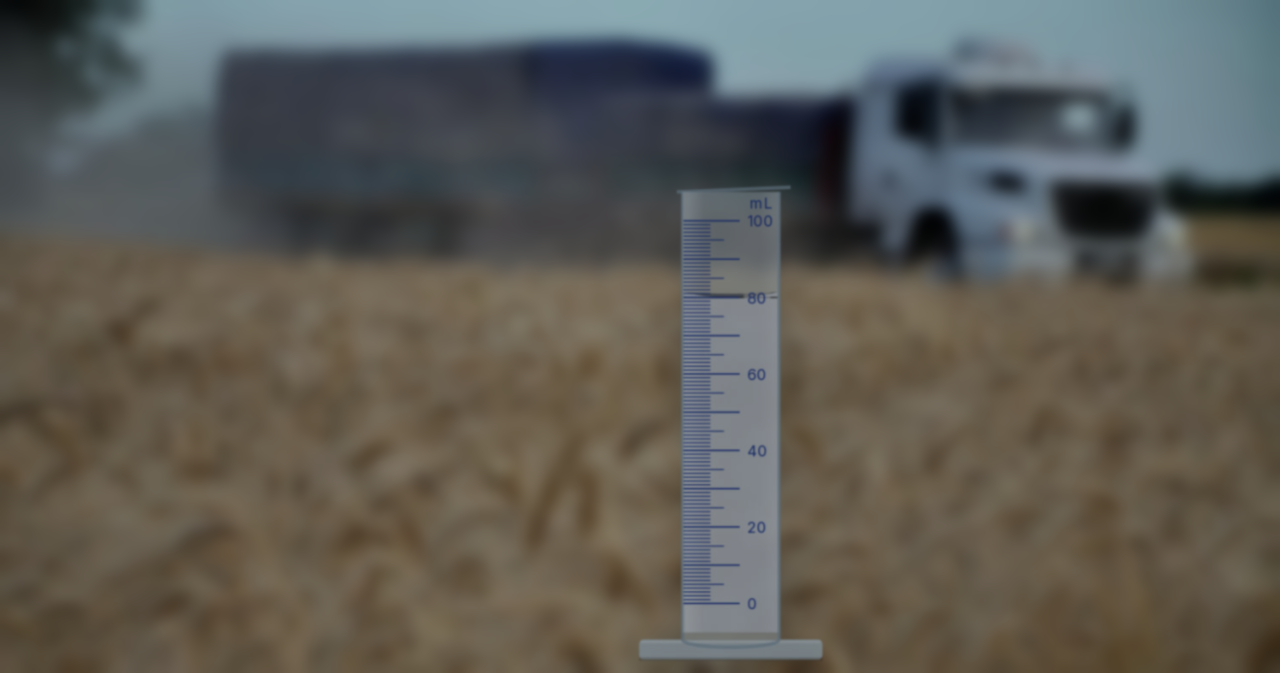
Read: 80mL
